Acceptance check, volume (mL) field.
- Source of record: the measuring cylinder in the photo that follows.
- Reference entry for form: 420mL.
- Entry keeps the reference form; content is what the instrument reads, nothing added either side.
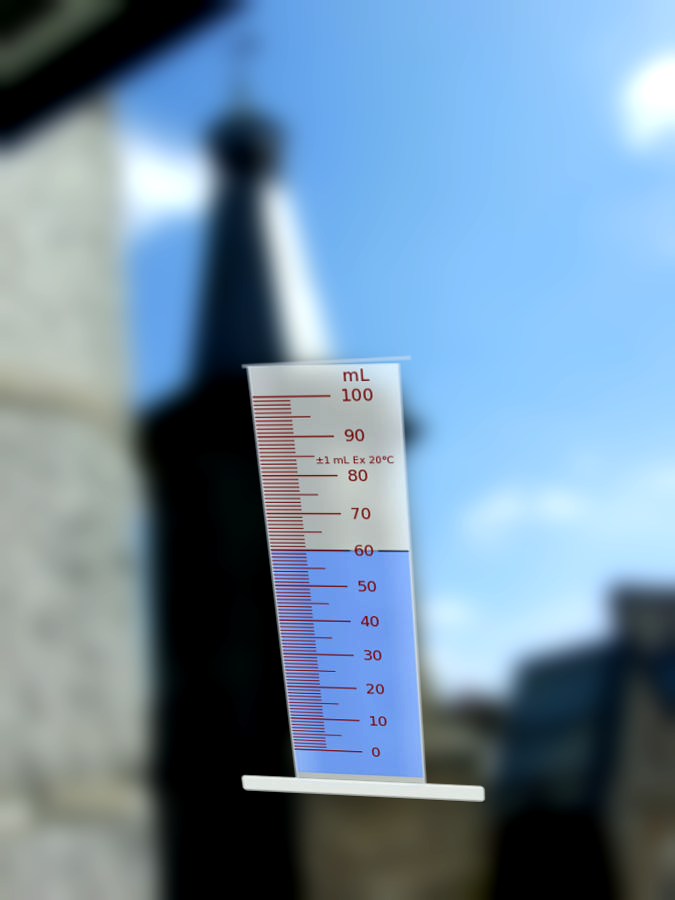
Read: 60mL
